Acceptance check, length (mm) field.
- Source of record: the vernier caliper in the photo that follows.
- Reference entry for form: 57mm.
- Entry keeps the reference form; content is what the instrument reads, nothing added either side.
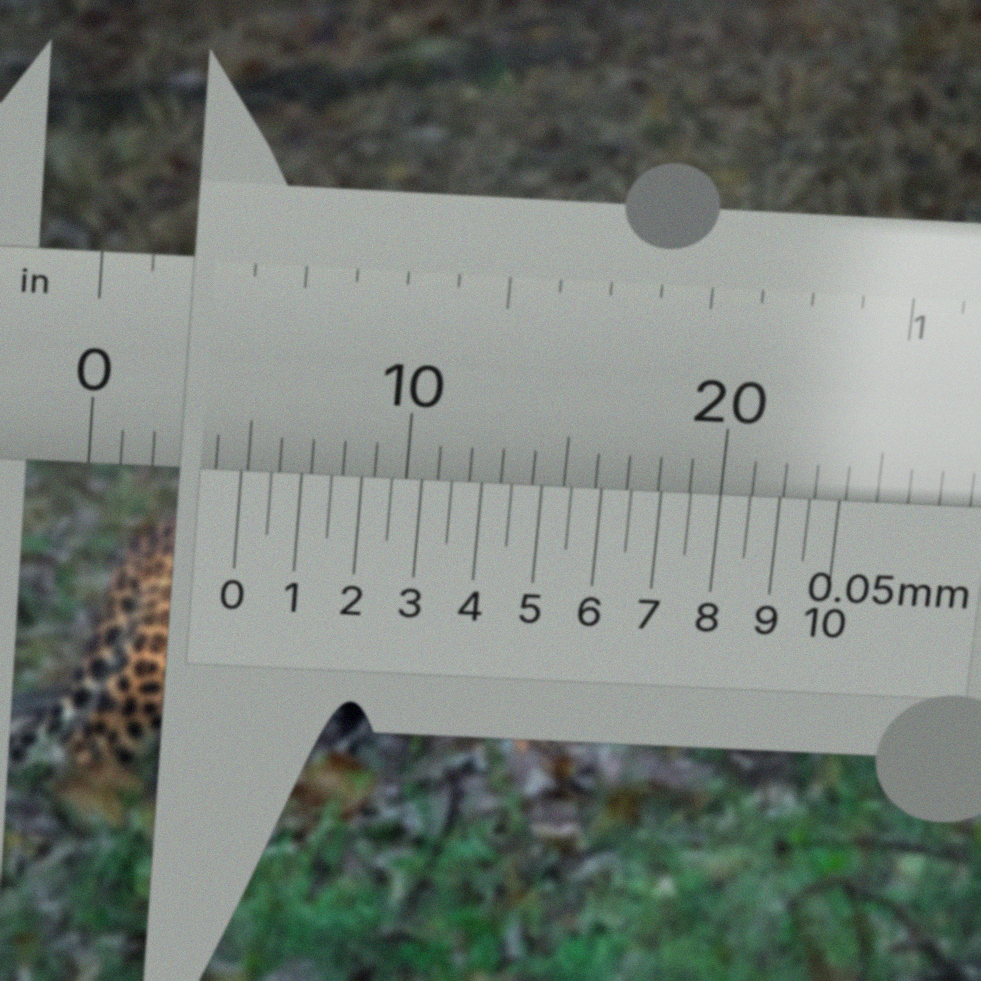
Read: 4.80mm
